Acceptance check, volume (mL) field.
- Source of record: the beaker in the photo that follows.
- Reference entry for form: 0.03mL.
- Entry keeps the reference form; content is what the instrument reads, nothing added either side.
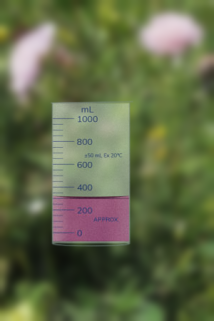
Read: 300mL
